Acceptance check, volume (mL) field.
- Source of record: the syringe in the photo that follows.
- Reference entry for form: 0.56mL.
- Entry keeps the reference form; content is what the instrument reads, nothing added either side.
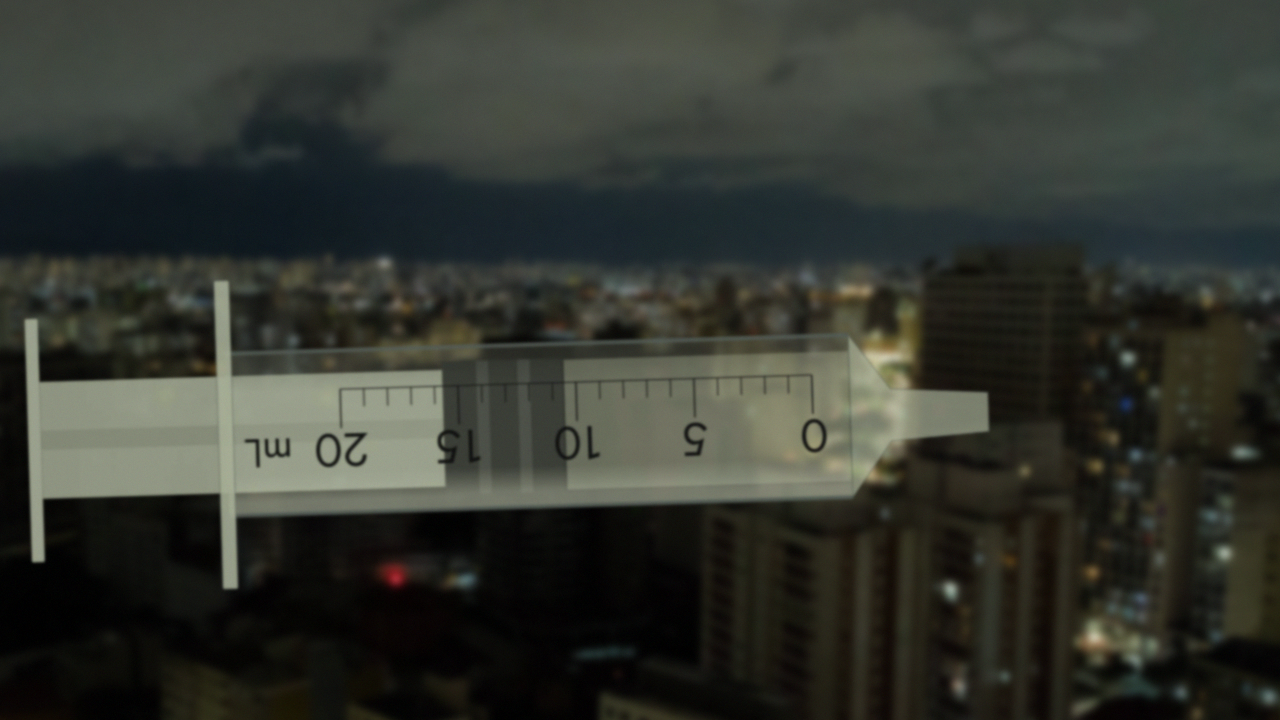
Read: 10.5mL
